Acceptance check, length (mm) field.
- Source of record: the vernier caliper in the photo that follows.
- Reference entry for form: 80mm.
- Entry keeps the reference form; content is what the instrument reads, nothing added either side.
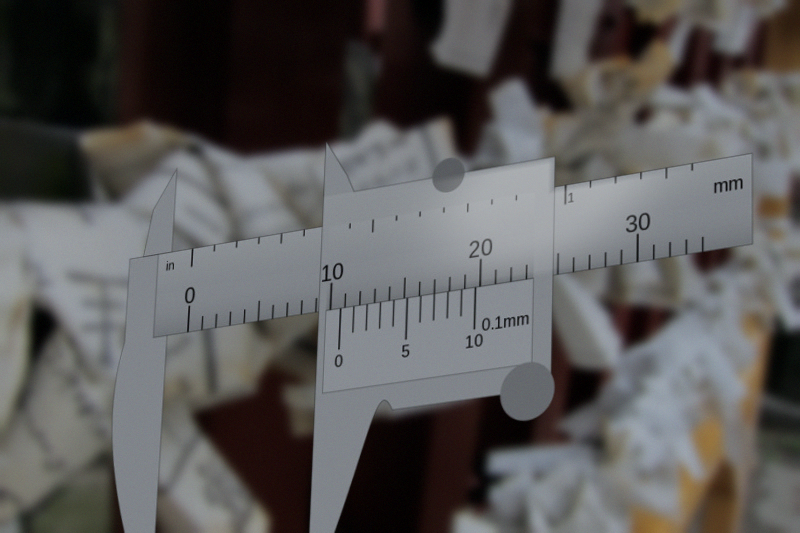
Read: 10.7mm
